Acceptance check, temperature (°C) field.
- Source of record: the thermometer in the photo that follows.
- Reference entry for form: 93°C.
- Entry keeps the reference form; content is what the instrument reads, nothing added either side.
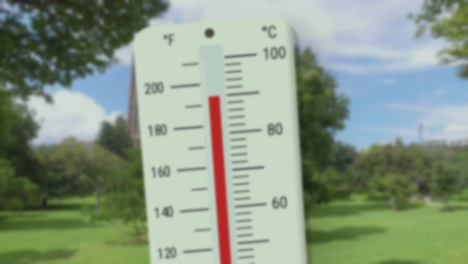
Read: 90°C
